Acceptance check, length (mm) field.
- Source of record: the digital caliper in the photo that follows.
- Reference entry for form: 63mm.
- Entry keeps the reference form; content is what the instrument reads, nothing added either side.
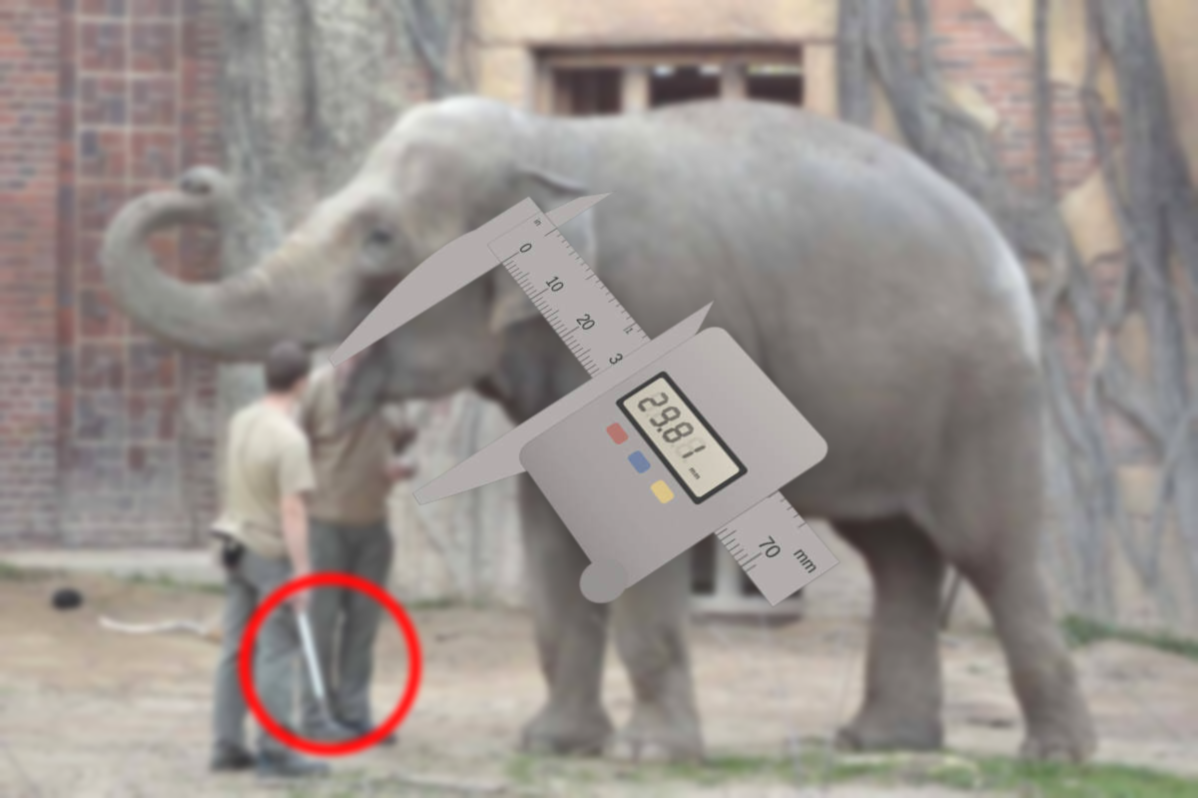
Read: 29.81mm
